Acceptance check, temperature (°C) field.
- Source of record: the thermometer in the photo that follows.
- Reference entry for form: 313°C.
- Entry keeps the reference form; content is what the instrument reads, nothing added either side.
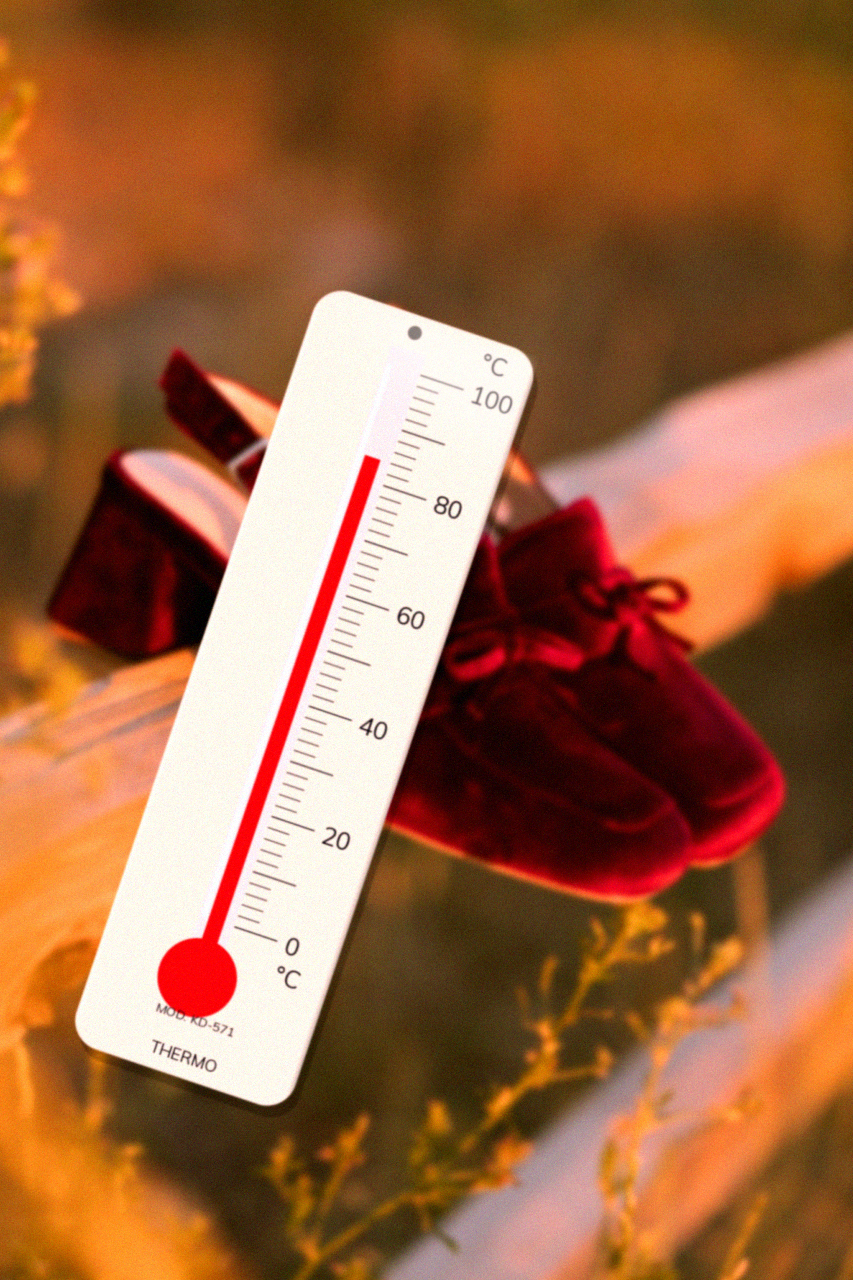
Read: 84°C
